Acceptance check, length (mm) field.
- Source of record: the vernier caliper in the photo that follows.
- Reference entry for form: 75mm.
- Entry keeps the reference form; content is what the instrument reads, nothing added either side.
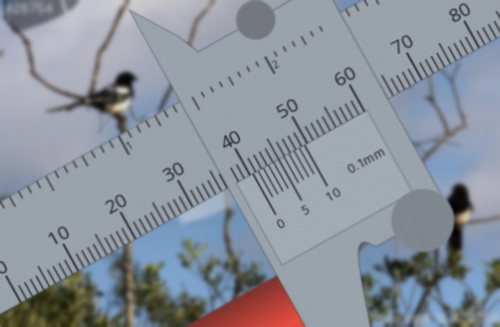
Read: 40.5mm
